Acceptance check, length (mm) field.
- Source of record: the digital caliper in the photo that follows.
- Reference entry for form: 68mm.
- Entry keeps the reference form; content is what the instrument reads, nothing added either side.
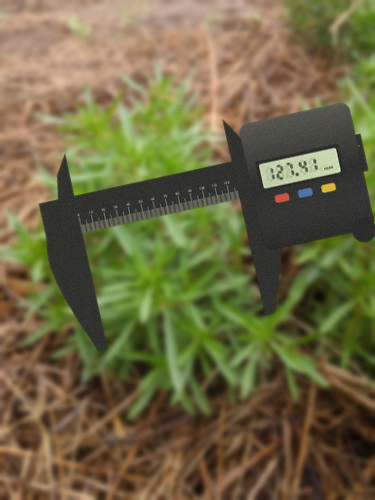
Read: 127.41mm
